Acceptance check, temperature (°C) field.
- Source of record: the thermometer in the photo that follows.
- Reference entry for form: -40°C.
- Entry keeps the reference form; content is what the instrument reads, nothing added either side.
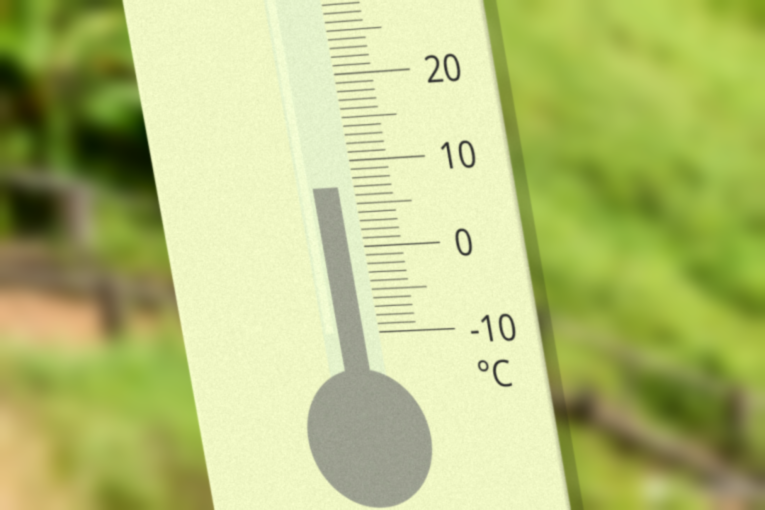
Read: 7°C
